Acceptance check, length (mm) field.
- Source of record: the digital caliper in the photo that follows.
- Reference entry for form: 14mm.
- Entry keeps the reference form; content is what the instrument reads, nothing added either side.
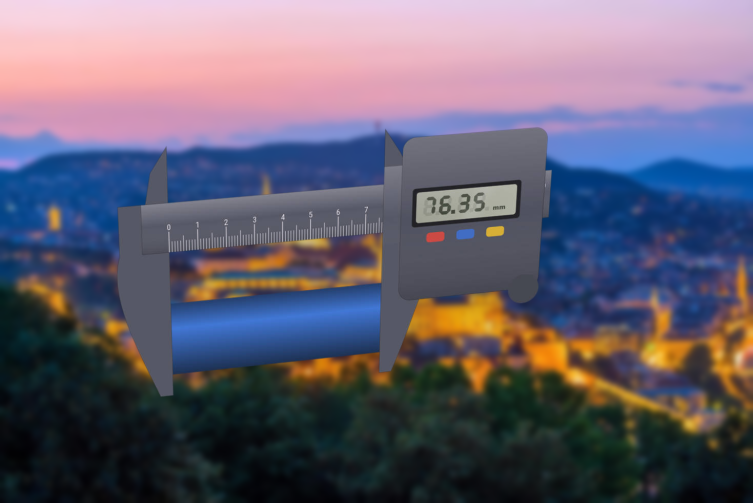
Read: 76.35mm
